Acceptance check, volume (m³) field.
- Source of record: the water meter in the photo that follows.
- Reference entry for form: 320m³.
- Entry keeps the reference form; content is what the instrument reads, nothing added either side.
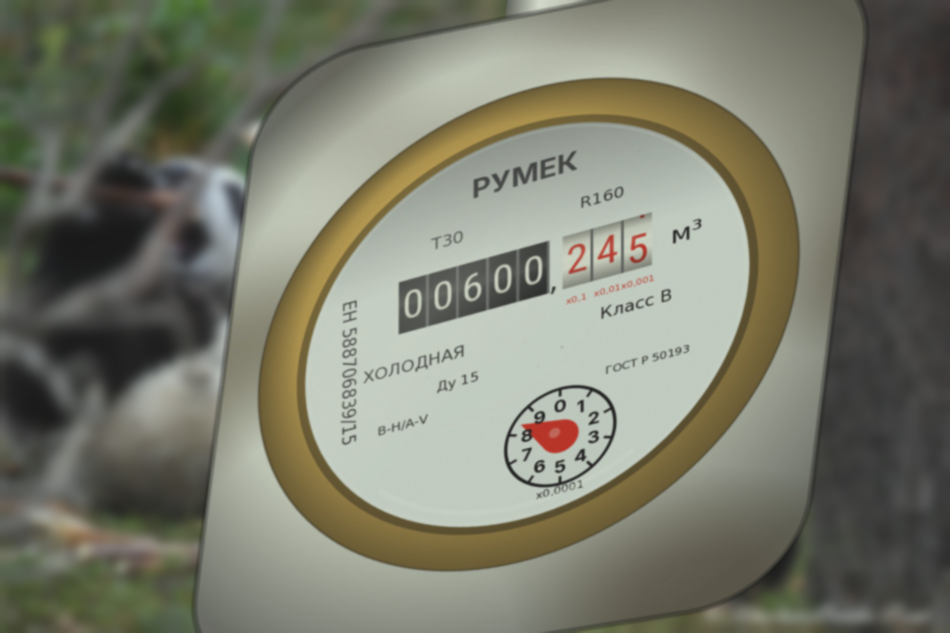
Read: 600.2448m³
